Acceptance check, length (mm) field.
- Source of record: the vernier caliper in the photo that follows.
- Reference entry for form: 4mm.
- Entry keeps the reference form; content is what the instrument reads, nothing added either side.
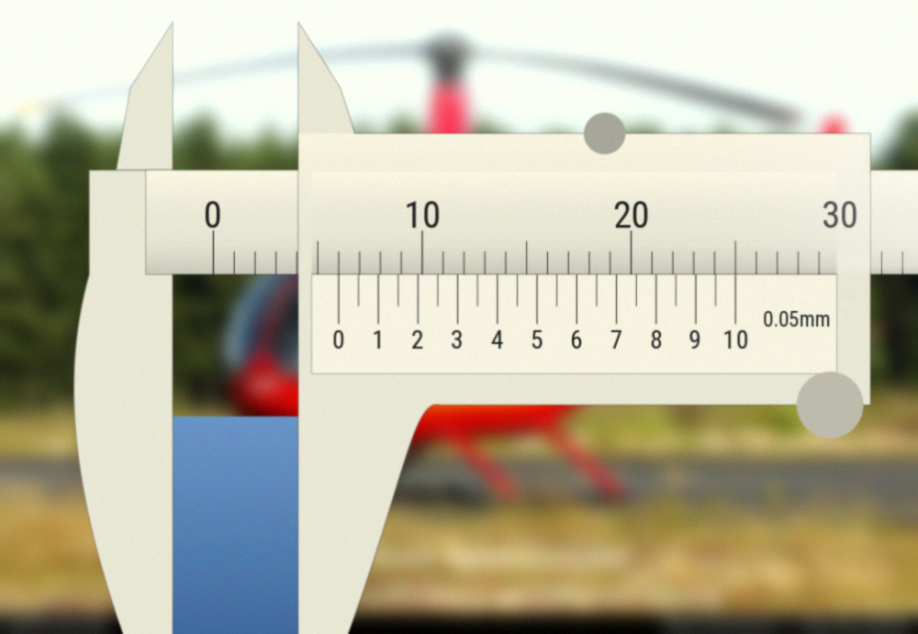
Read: 6.0mm
